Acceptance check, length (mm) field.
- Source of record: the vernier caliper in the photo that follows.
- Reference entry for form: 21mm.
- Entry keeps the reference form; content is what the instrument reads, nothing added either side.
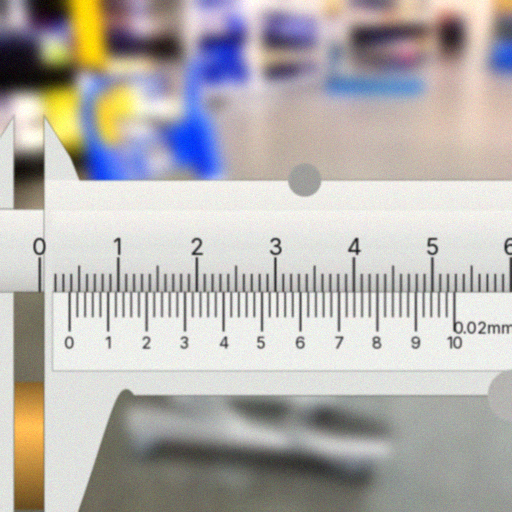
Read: 3.8mm
